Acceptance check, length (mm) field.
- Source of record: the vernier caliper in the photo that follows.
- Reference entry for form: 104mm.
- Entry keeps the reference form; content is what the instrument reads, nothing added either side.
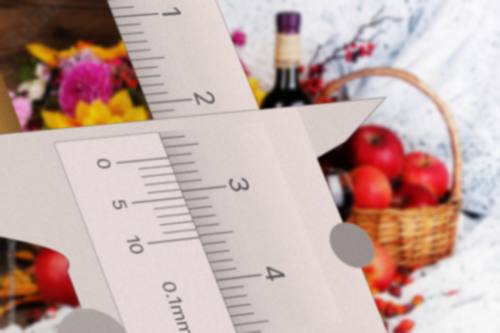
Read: 26.2mm
